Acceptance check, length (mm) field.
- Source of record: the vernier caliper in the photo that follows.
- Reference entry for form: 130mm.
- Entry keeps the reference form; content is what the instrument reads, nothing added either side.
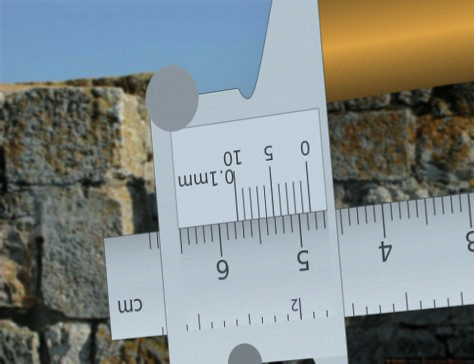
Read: 48.6mm
